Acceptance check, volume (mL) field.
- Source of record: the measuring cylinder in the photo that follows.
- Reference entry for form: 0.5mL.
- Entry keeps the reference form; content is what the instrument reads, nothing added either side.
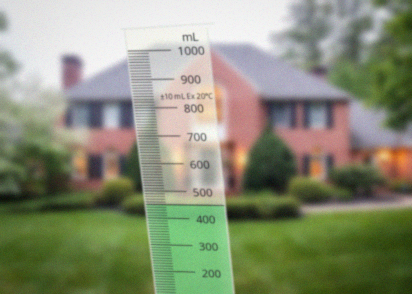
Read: 450mL
